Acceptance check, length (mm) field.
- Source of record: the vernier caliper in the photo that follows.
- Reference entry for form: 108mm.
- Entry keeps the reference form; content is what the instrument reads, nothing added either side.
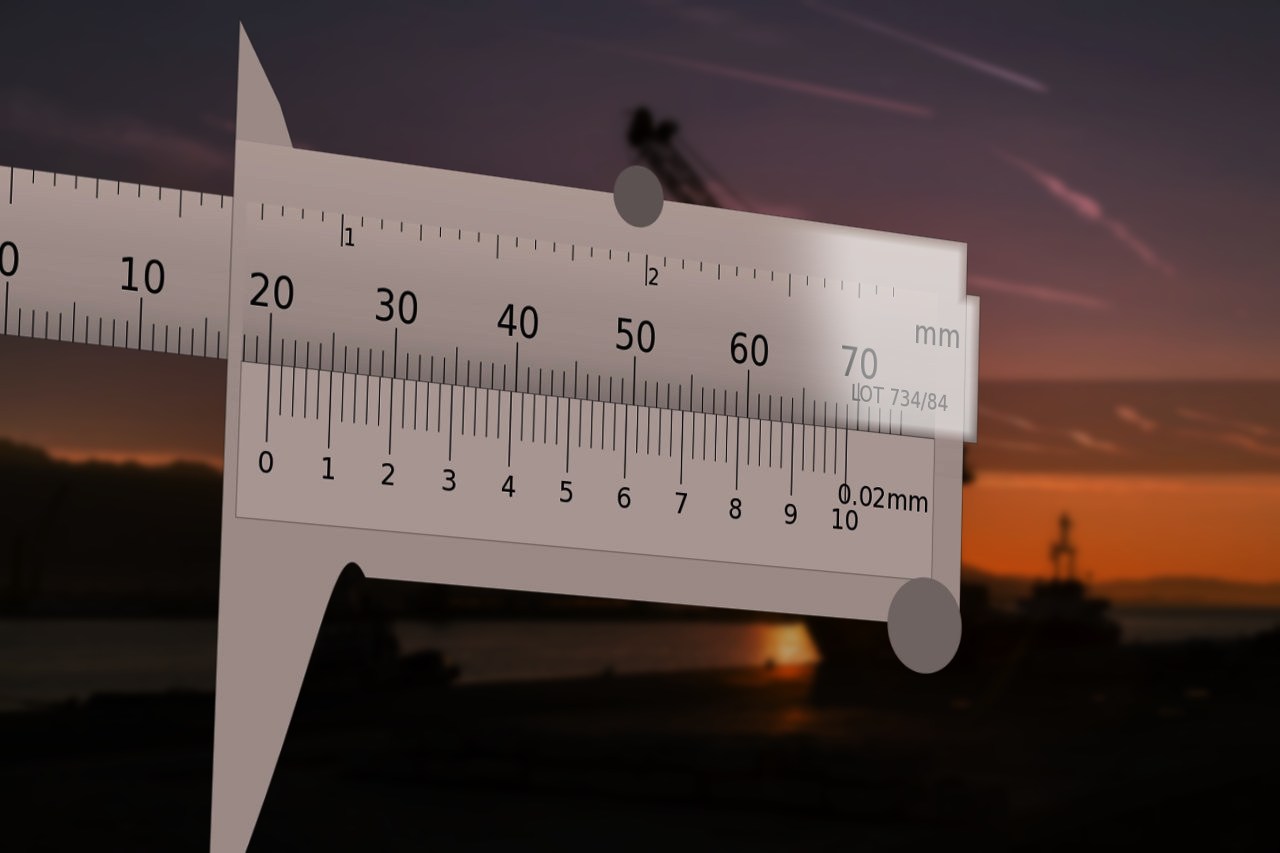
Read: 20.0mm
